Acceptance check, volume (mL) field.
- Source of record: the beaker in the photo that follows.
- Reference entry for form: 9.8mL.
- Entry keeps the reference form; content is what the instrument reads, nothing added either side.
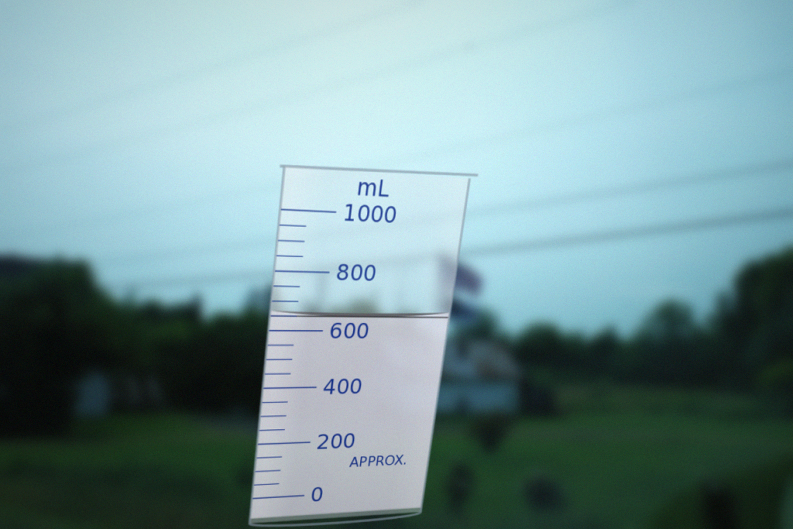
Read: 650mL
